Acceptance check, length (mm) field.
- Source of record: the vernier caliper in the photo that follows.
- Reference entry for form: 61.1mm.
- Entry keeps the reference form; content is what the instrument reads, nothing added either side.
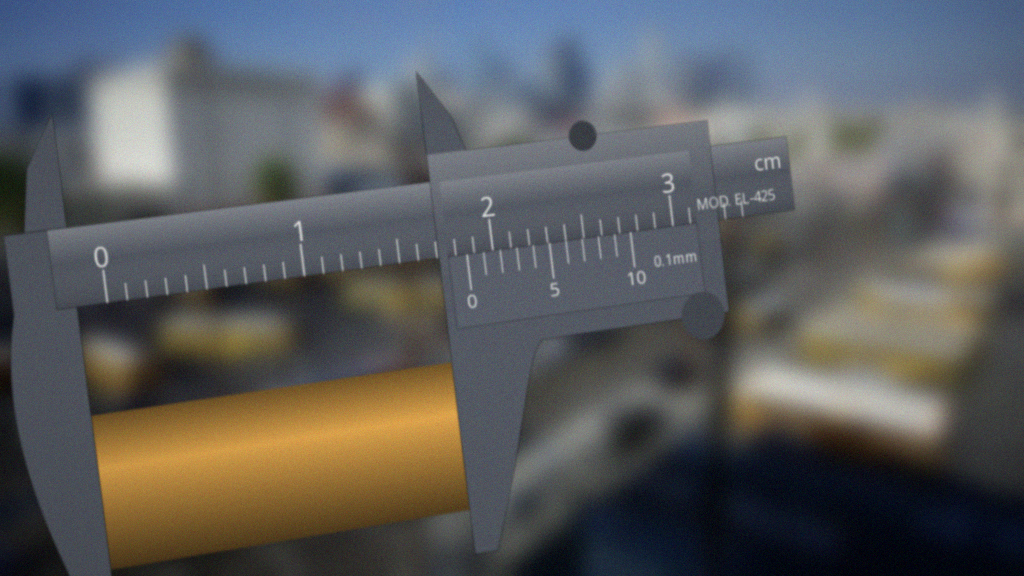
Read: 18.6mm
